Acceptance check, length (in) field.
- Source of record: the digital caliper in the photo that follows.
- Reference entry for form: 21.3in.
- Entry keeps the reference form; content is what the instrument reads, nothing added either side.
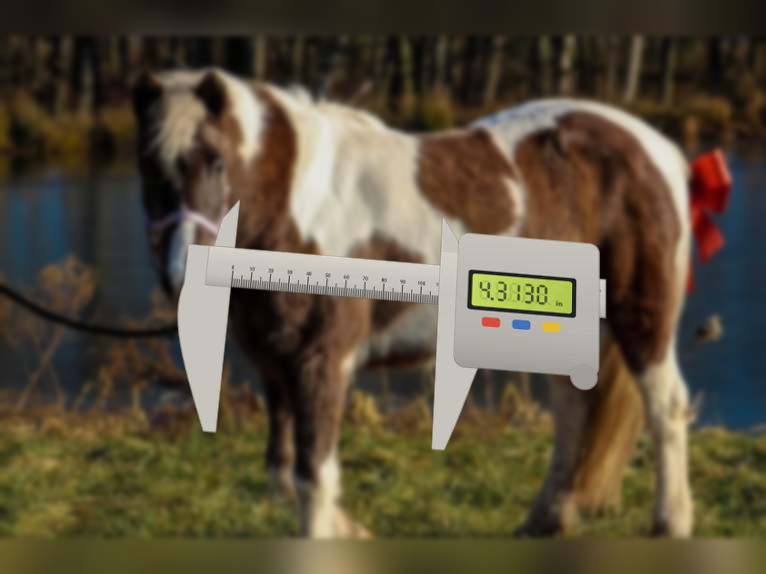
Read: 4.3130in
